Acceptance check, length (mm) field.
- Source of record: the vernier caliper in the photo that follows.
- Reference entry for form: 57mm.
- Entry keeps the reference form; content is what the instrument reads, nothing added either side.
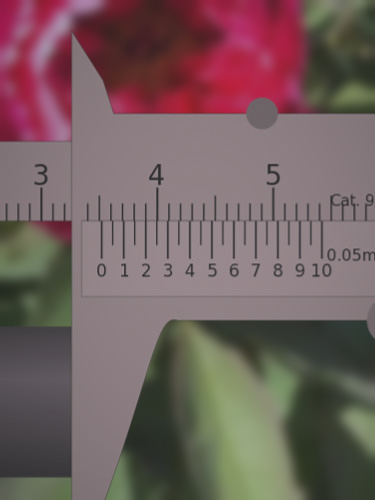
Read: 35.2mm
